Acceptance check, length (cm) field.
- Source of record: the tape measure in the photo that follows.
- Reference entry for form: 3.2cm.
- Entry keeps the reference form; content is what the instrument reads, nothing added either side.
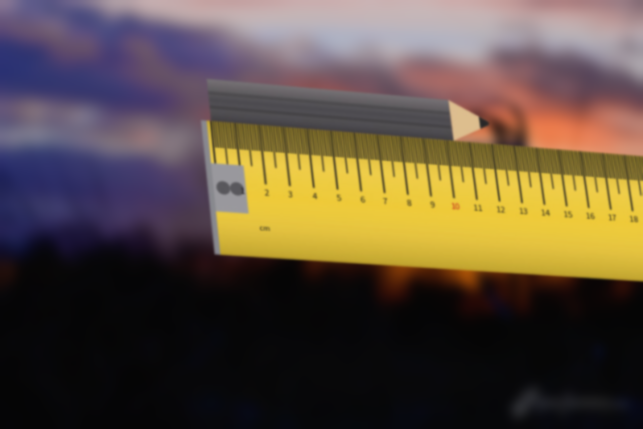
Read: 12cm
